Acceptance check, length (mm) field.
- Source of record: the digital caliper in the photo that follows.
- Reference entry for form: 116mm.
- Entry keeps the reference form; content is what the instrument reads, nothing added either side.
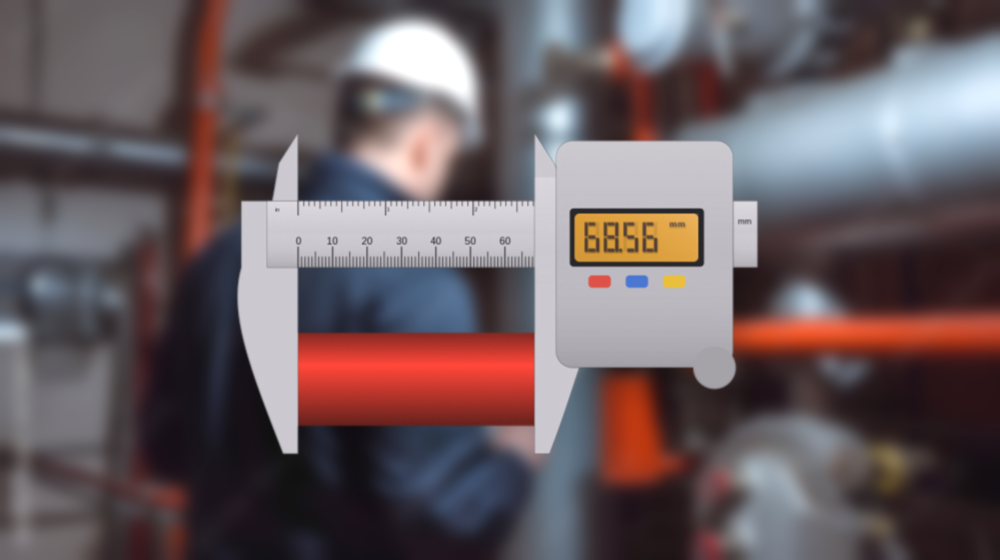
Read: 68.56mm
